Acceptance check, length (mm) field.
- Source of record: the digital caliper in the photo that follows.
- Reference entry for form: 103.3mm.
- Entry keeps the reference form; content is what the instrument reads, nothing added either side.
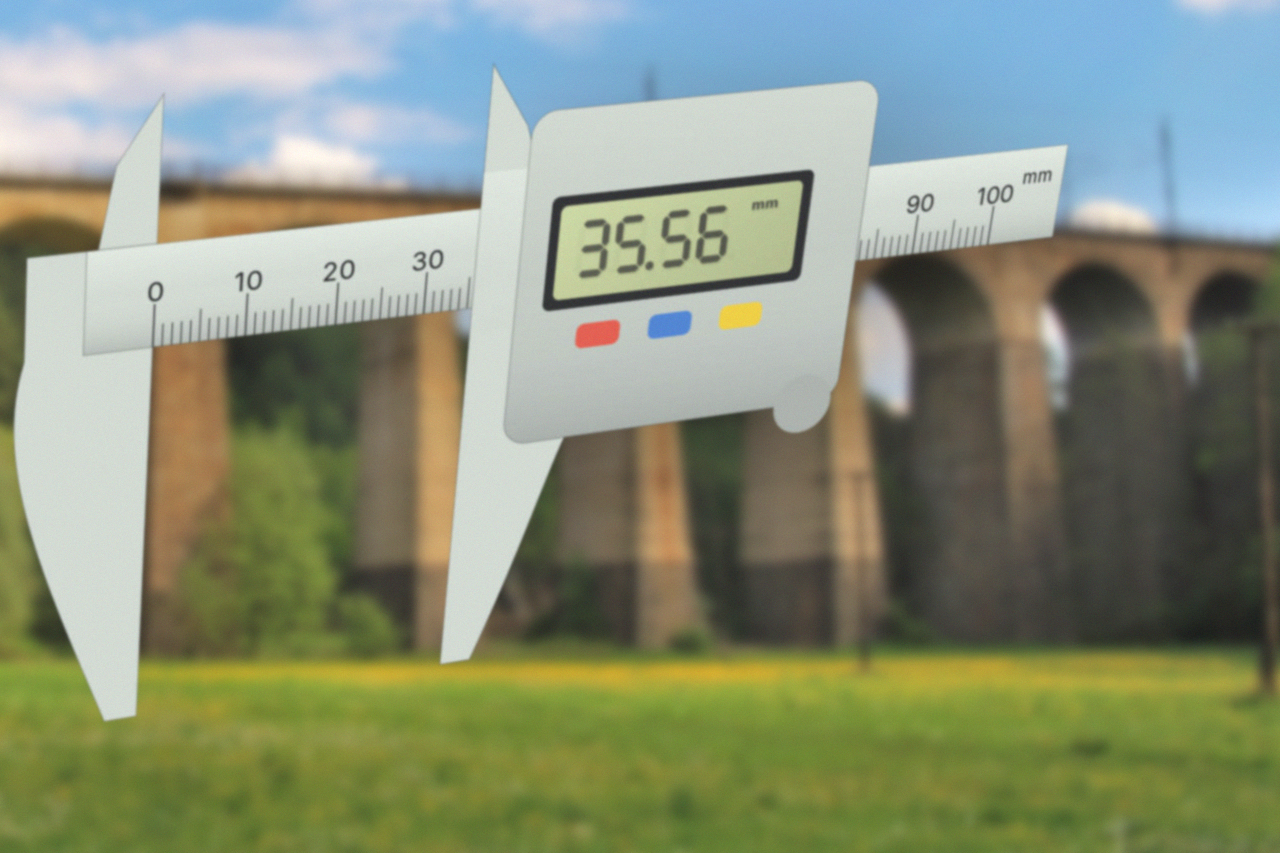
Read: 35.56mm
